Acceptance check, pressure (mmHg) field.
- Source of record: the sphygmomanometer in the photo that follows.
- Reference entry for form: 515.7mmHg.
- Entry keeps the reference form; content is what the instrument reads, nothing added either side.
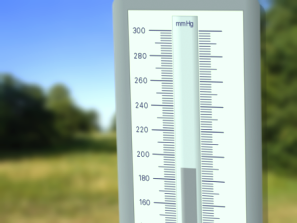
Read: 190mmHg
